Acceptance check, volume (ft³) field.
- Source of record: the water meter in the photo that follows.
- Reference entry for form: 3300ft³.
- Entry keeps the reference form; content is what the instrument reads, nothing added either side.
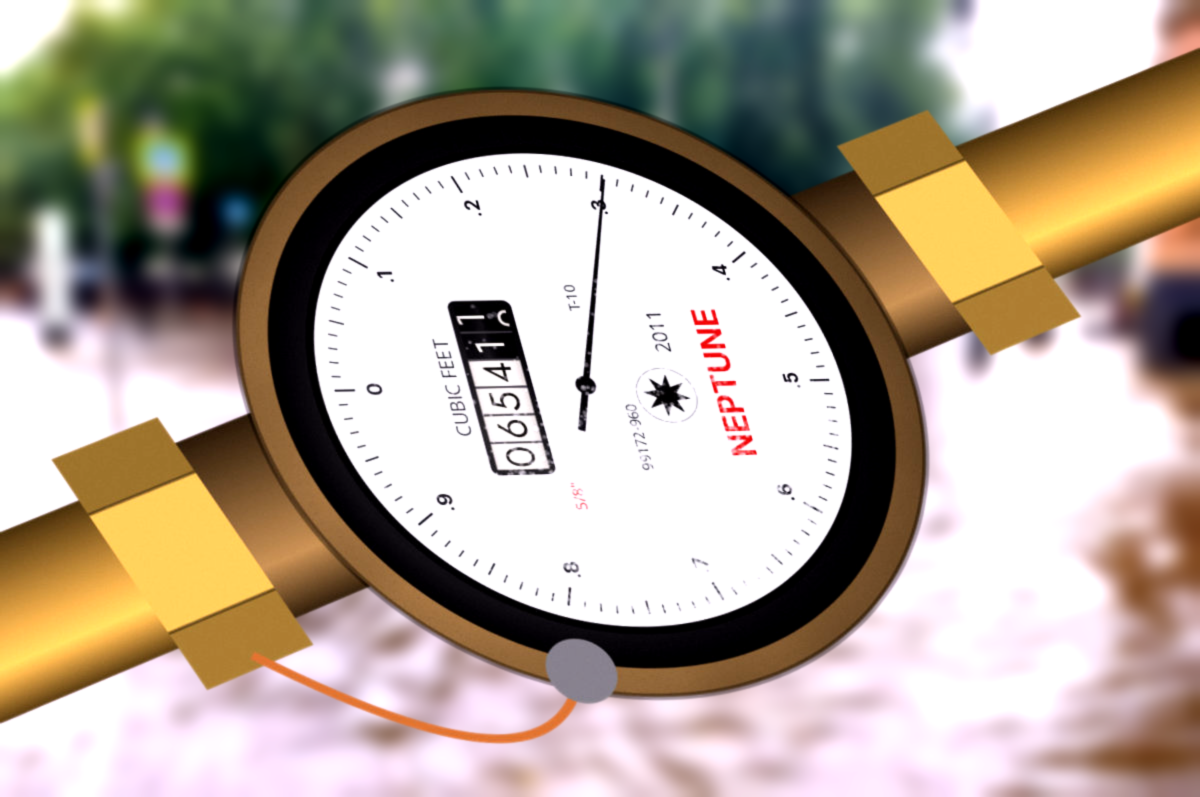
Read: 65411.30ft³
